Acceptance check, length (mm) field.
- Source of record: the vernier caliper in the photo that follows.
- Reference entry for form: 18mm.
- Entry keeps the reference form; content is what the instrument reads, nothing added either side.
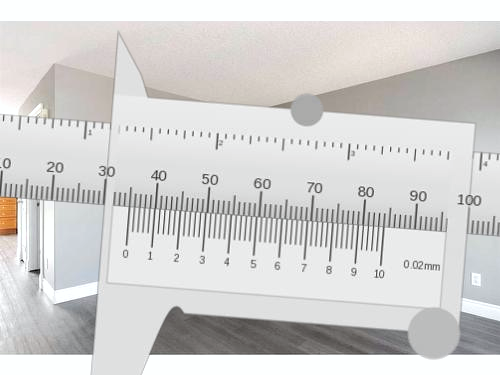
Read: 35.0mm
